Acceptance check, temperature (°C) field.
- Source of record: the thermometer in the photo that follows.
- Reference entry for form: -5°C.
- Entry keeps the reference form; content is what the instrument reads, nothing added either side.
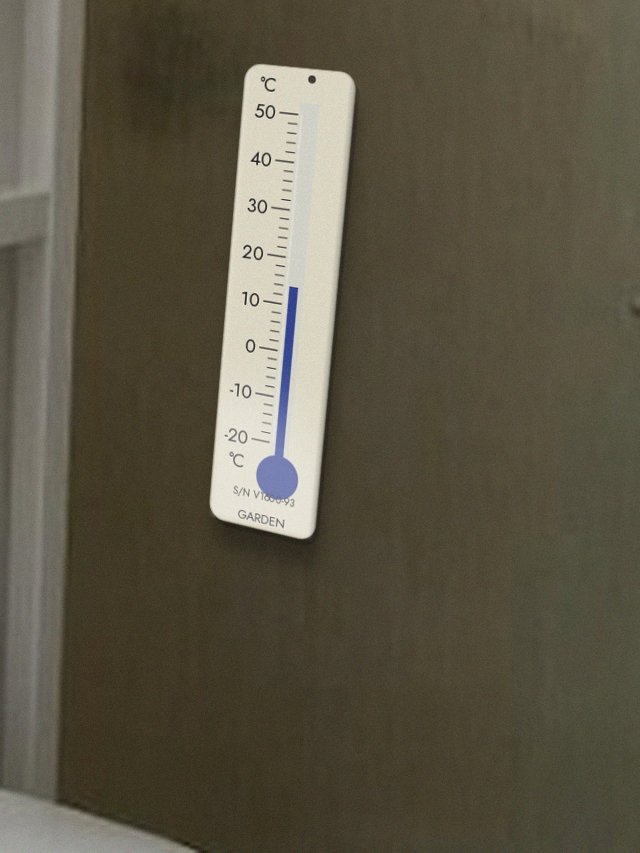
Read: 14°C
